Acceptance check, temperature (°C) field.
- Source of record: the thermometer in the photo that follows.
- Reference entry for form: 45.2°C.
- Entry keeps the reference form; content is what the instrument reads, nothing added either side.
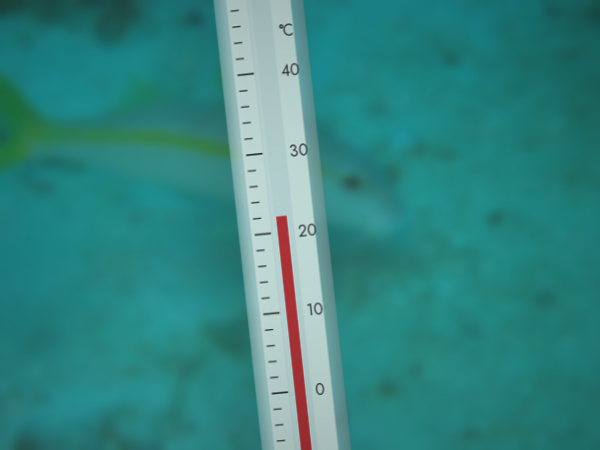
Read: 22°C
